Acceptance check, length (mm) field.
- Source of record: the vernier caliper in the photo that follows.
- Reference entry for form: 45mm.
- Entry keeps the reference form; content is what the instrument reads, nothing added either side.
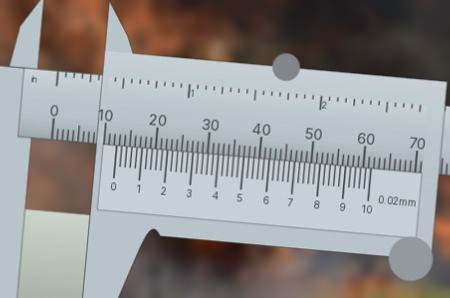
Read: 12.5mm
